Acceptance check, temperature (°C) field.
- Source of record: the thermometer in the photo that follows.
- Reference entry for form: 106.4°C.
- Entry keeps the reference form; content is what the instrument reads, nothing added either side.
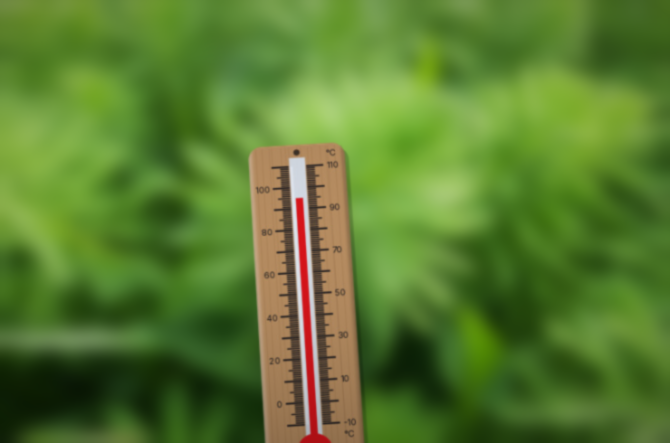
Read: 95°C
